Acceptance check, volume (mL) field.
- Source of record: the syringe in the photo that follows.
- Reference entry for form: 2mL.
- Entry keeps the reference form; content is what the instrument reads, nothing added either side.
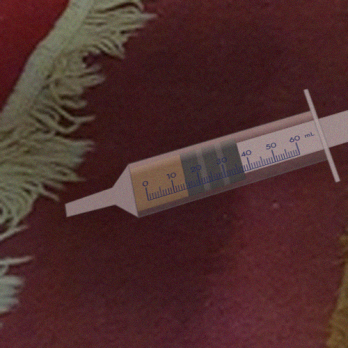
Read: 15mL
